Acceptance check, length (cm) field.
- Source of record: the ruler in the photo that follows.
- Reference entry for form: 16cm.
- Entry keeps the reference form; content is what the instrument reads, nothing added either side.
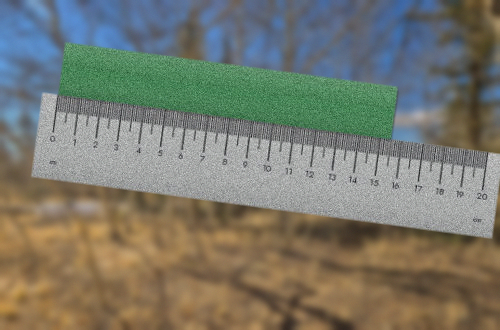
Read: 15.5cm
